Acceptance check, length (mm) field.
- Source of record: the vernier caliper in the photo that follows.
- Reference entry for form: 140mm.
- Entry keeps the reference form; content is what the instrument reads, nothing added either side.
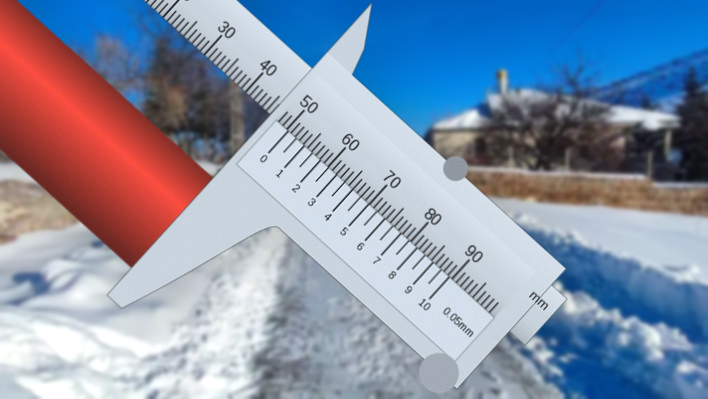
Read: 50.4mm
